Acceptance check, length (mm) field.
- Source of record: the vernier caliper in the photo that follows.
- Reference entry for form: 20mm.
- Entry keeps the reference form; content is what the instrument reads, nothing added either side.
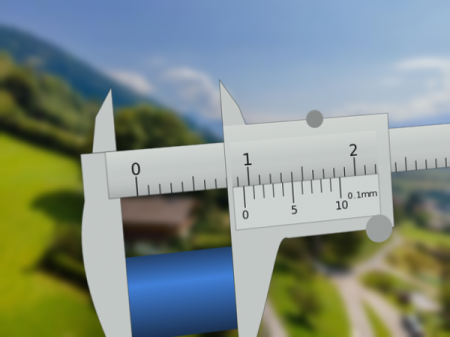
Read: 9.5mm
